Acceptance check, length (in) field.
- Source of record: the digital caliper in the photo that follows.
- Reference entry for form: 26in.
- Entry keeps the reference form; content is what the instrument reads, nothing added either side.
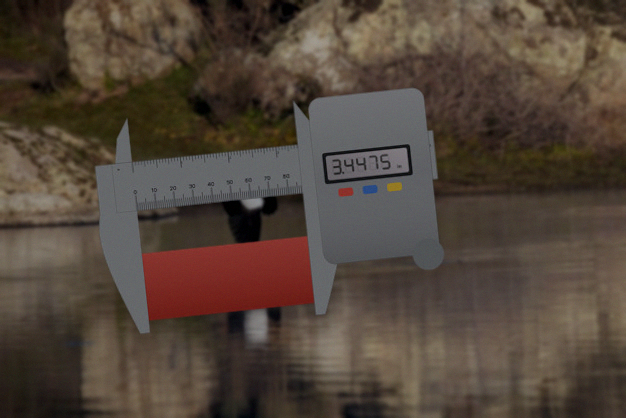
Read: 3.4475in
